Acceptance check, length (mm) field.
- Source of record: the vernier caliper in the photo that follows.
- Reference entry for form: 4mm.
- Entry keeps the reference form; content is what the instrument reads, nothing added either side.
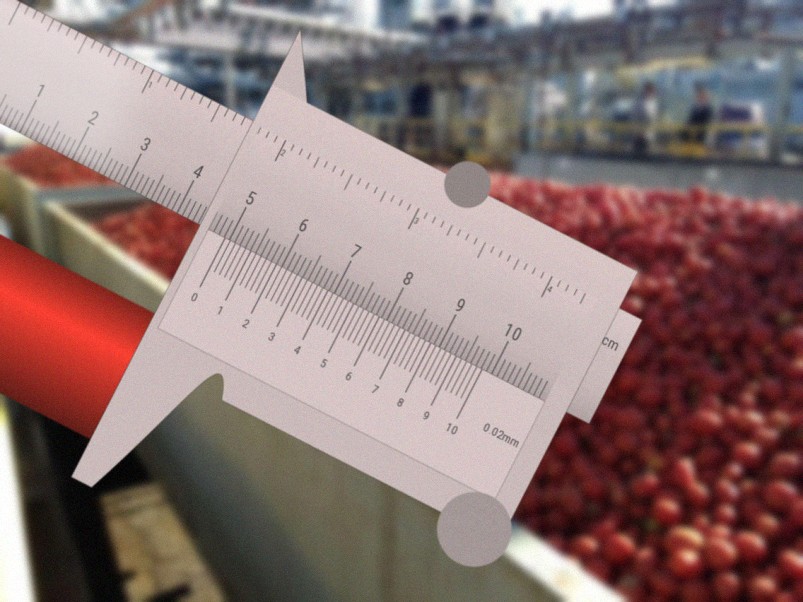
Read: 49.2mm
